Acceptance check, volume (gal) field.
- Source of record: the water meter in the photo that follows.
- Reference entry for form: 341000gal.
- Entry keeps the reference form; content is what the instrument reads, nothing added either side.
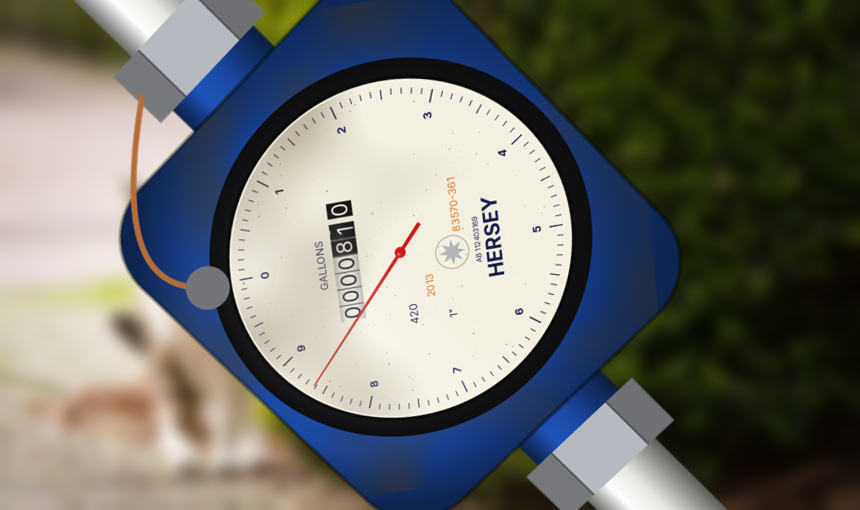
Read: 808.6gal
